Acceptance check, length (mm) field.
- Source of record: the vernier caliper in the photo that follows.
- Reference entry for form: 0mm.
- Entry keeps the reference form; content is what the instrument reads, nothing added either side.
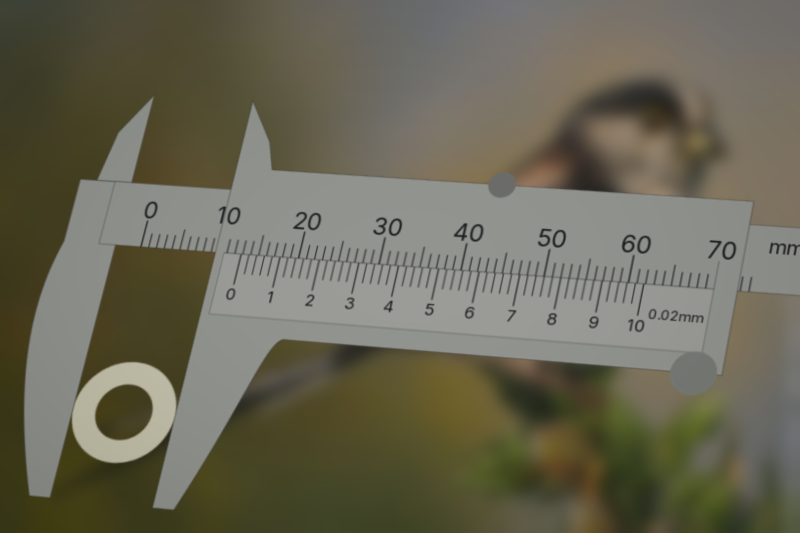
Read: 12.8mm
